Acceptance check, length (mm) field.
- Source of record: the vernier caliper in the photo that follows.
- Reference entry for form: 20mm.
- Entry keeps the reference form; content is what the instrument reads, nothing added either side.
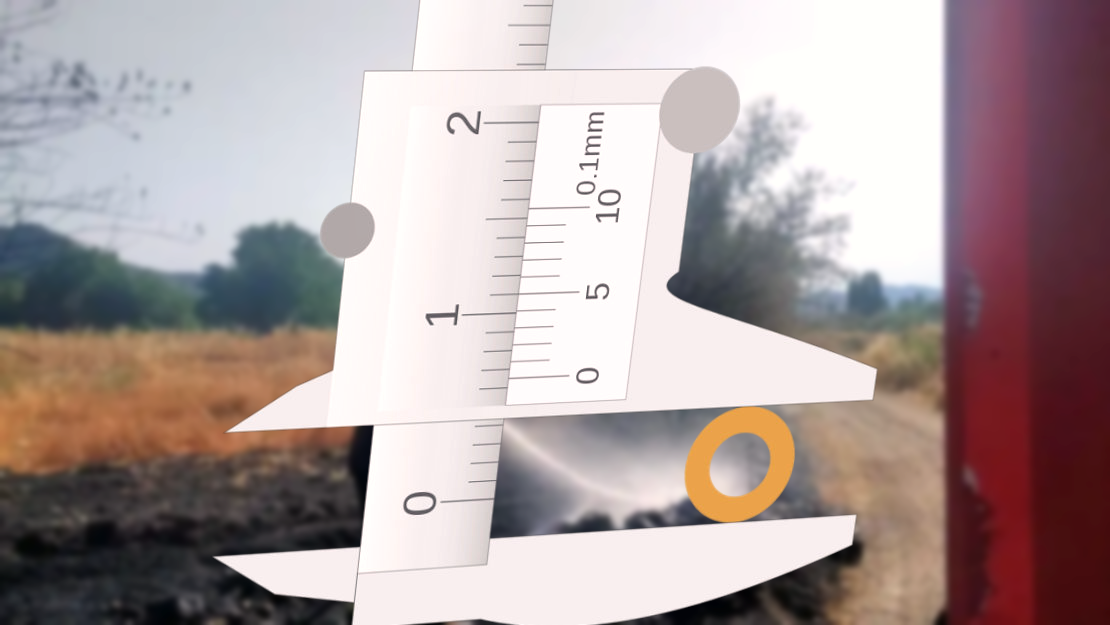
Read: 6.5mm
